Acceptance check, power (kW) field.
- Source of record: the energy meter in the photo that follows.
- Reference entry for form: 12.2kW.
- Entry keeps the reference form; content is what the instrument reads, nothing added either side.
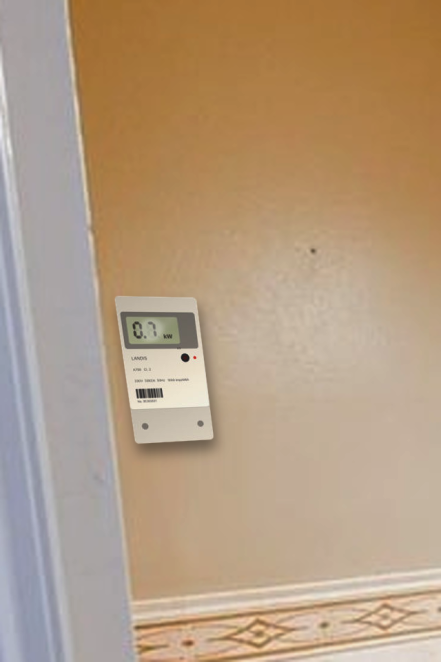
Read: 0.7kW
